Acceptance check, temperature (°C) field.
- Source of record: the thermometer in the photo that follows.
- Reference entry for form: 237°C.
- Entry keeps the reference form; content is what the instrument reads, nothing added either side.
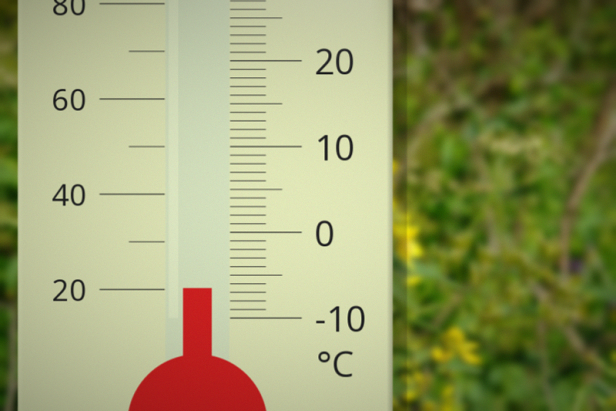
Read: -6.5°C
